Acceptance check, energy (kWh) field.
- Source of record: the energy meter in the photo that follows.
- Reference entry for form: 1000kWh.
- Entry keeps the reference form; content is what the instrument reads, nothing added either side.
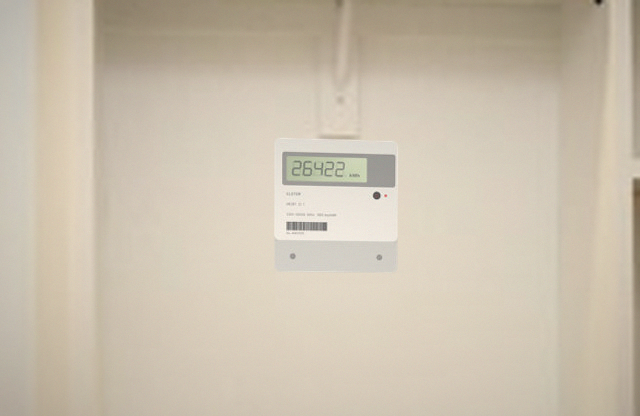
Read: 26422kWh
